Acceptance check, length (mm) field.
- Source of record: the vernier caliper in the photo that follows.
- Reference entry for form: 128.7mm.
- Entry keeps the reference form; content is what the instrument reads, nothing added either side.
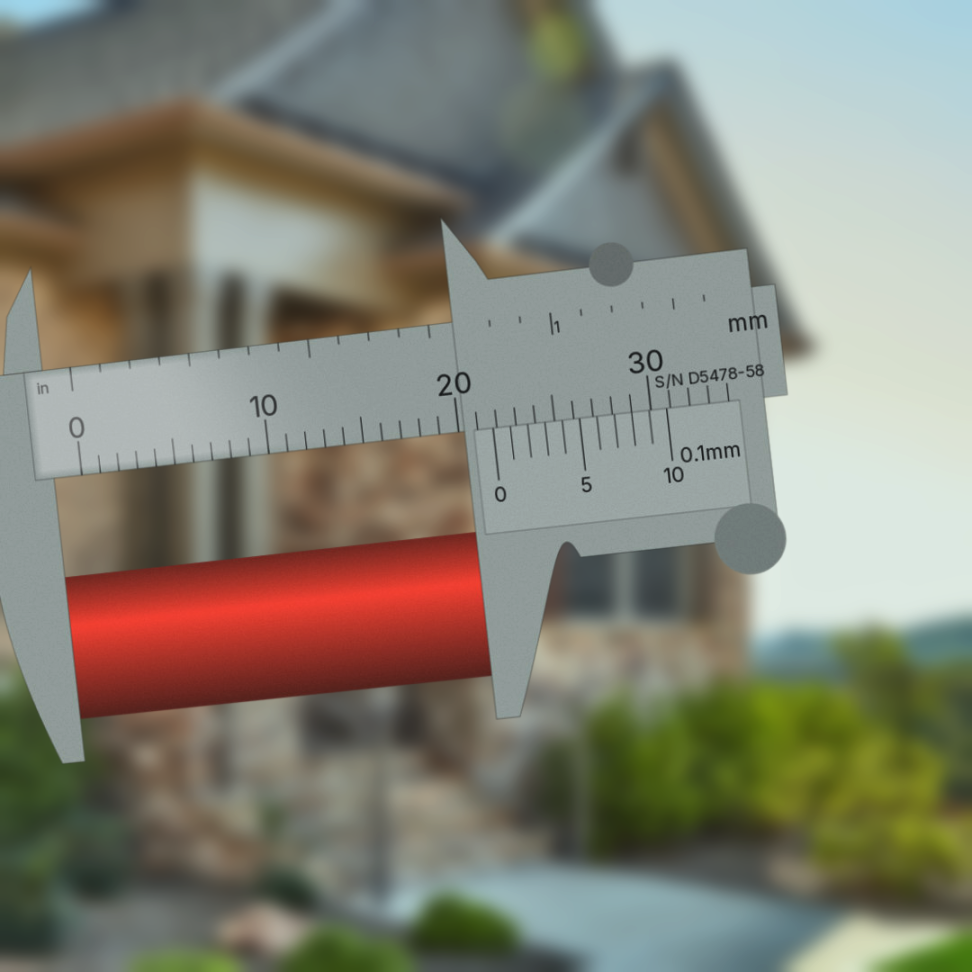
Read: 21.8mm
